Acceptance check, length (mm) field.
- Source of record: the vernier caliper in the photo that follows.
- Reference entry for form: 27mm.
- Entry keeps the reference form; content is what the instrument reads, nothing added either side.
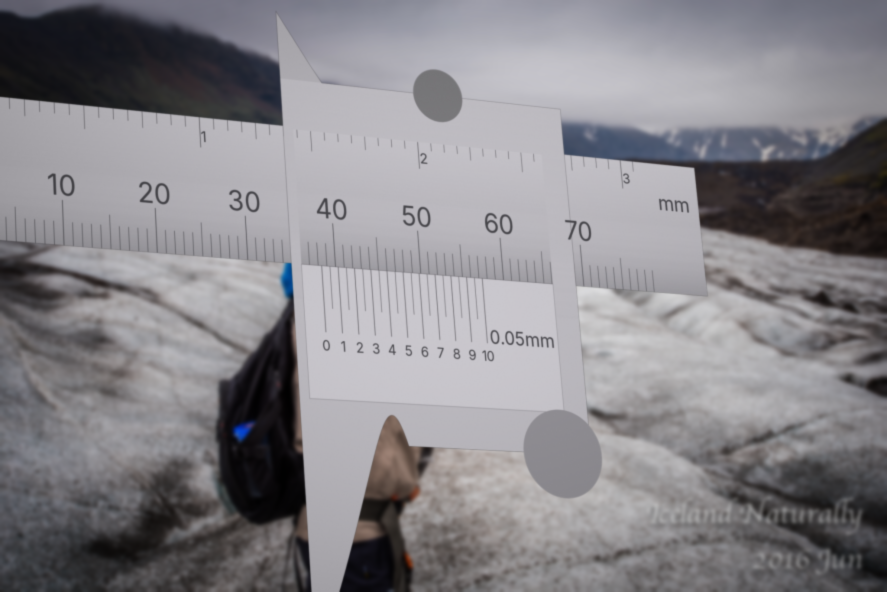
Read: 38.4mm
